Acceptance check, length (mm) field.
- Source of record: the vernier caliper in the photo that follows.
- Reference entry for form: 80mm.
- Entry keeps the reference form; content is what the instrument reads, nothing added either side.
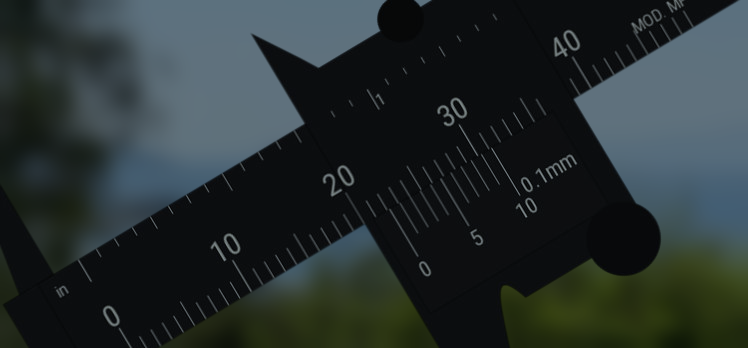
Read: 22.2mm
